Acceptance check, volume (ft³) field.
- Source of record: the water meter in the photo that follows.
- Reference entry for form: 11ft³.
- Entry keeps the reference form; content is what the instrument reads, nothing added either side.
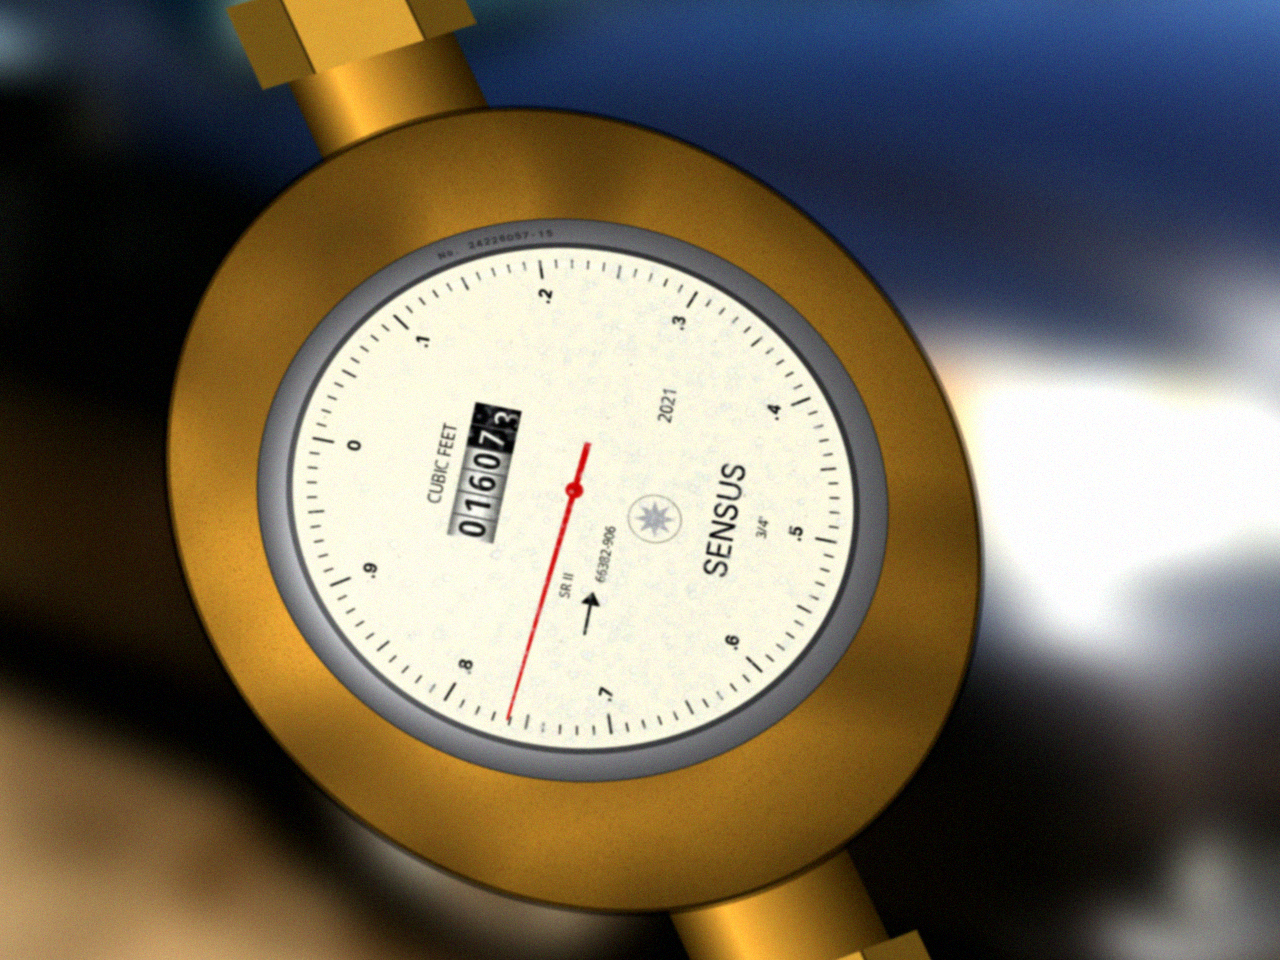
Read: 16072.76ft³
